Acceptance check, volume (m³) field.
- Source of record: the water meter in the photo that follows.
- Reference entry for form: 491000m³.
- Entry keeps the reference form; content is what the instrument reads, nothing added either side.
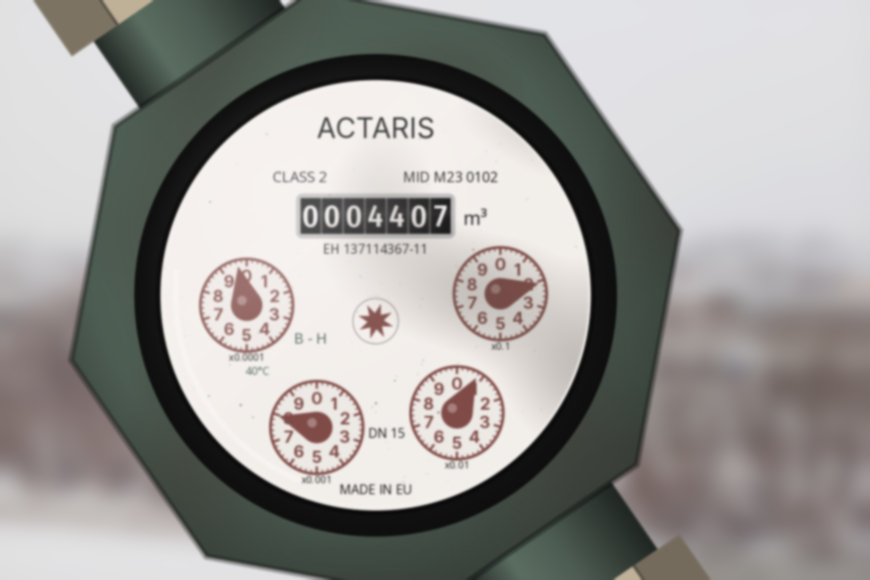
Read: 4407.2079m³
